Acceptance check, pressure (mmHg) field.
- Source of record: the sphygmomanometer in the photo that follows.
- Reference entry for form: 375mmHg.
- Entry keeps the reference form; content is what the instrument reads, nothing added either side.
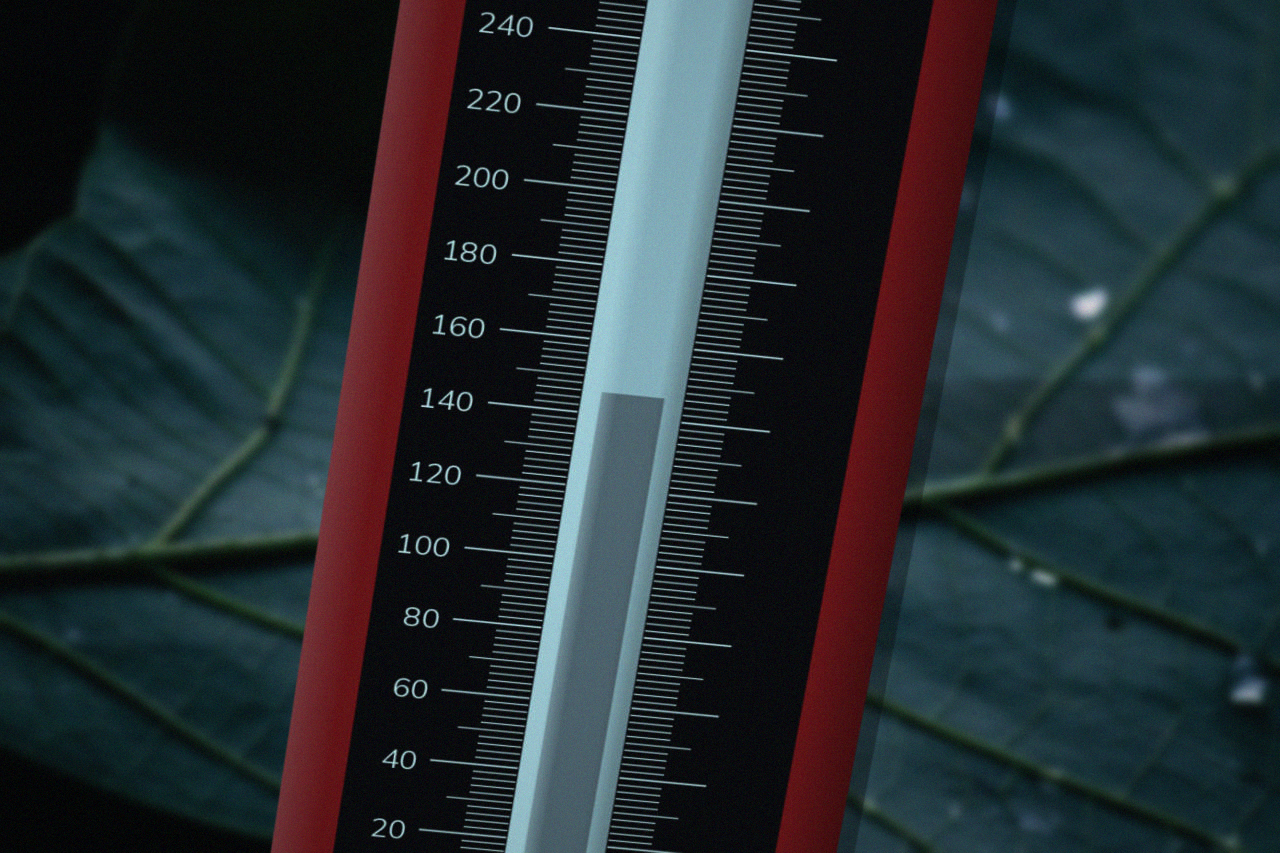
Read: 146mmHg
